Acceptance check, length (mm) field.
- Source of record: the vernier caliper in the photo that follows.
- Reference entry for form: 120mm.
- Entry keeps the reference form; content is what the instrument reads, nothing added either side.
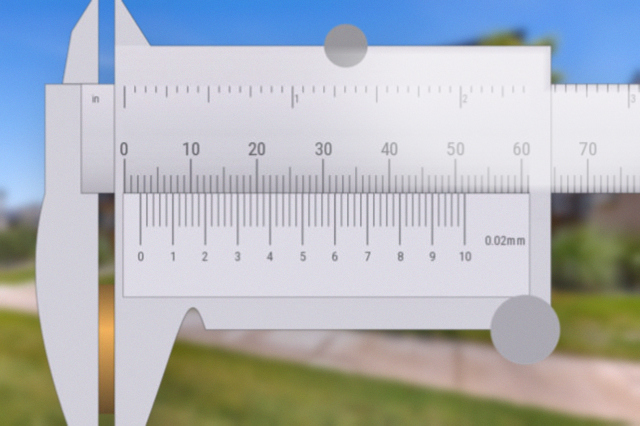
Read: 2.4mm
